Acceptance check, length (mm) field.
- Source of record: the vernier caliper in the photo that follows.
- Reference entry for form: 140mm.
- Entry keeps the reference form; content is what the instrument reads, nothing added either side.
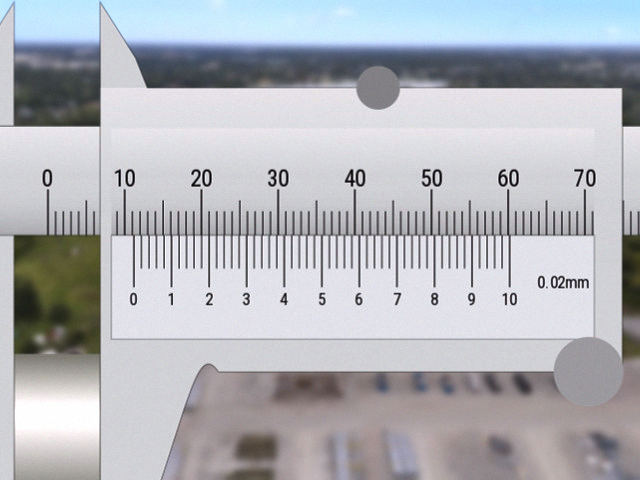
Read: 11.2mm
